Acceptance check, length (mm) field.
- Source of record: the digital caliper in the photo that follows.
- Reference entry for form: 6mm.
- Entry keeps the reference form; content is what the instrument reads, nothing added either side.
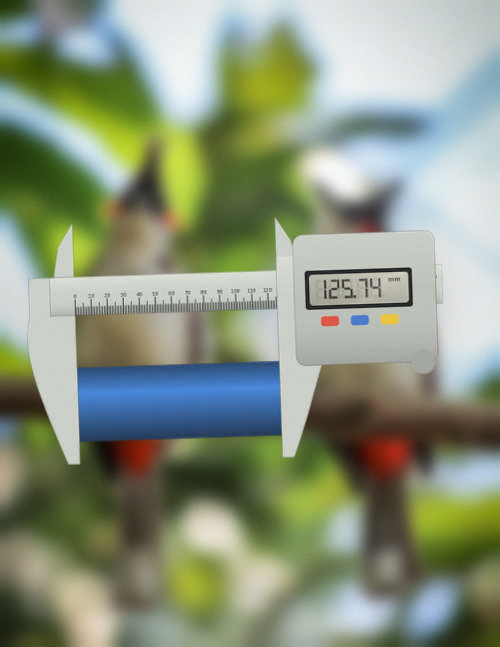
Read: 125.74mm
